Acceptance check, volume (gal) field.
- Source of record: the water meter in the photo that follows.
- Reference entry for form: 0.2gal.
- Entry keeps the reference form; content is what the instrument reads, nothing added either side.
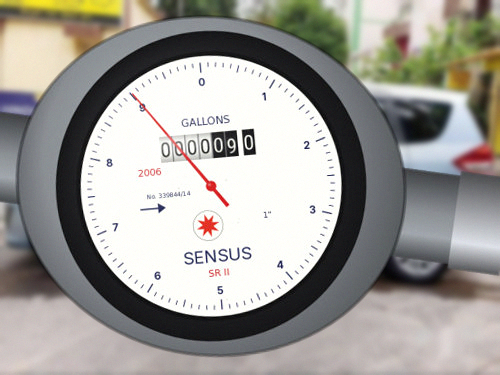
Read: 89.0gal
